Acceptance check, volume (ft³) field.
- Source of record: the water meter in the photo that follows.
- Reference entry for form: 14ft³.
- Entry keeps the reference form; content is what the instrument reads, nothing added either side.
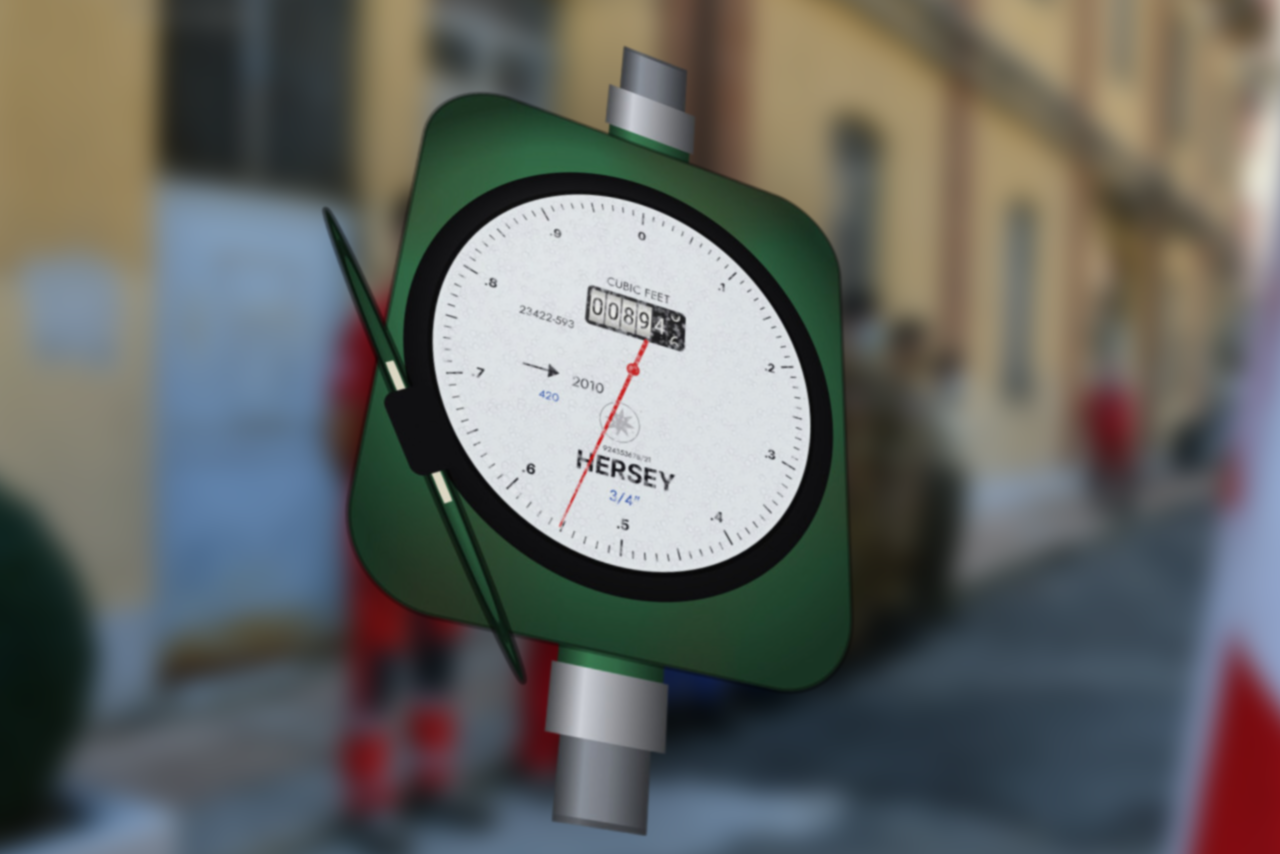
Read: 8945.55ft³
